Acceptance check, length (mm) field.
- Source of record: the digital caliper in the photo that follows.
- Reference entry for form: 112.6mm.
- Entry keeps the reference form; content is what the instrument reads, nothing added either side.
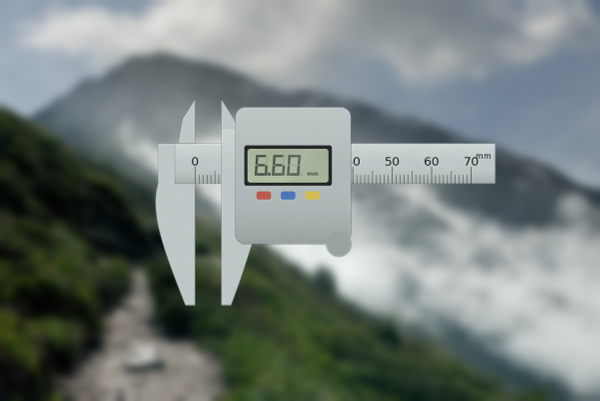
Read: 6.60mm
